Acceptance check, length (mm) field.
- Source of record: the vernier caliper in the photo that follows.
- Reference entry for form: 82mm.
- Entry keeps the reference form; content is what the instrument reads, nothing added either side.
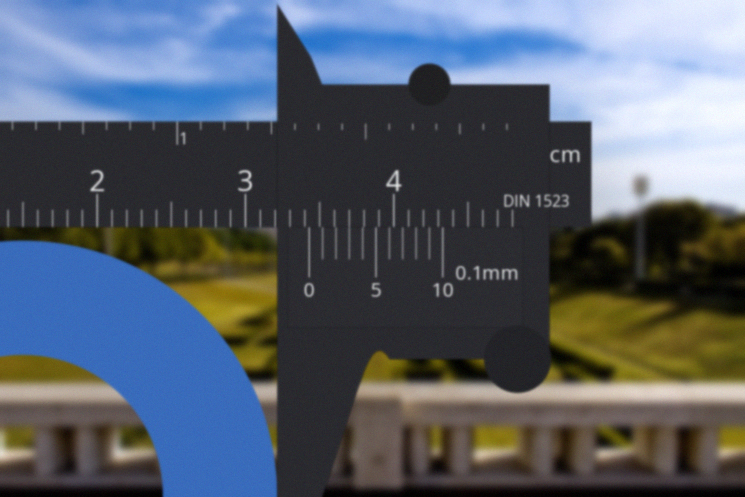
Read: 34.3mm
